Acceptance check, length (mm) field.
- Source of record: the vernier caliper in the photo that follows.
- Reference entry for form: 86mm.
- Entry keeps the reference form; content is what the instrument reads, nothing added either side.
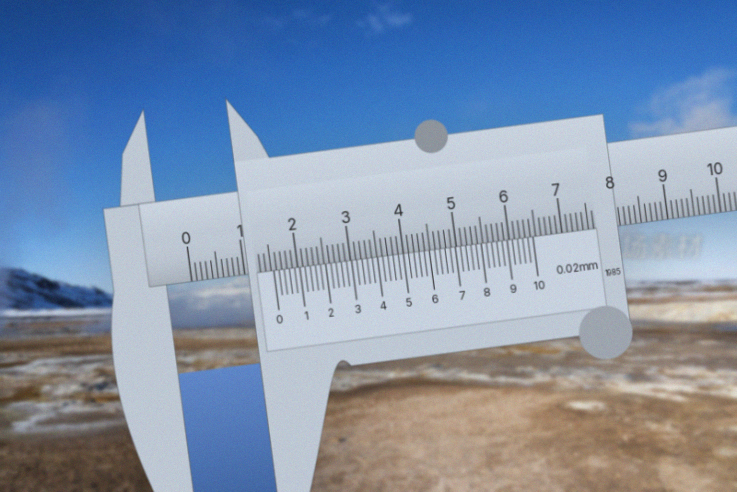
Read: 15.5mm
